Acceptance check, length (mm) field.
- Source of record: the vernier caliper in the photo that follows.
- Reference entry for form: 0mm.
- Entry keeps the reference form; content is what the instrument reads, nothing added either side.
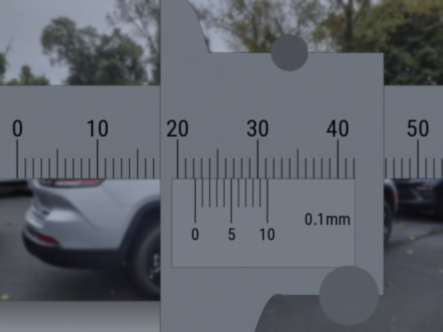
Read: 22.2mm
